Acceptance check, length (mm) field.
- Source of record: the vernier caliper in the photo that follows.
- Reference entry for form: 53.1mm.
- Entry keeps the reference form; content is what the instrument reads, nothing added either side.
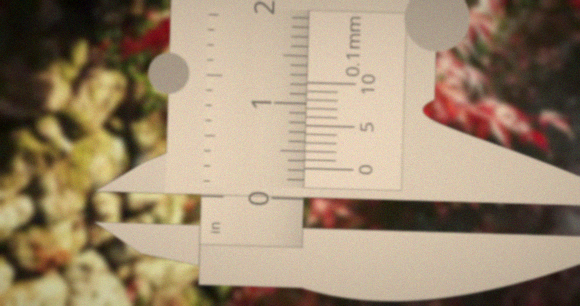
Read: 3.2mm
